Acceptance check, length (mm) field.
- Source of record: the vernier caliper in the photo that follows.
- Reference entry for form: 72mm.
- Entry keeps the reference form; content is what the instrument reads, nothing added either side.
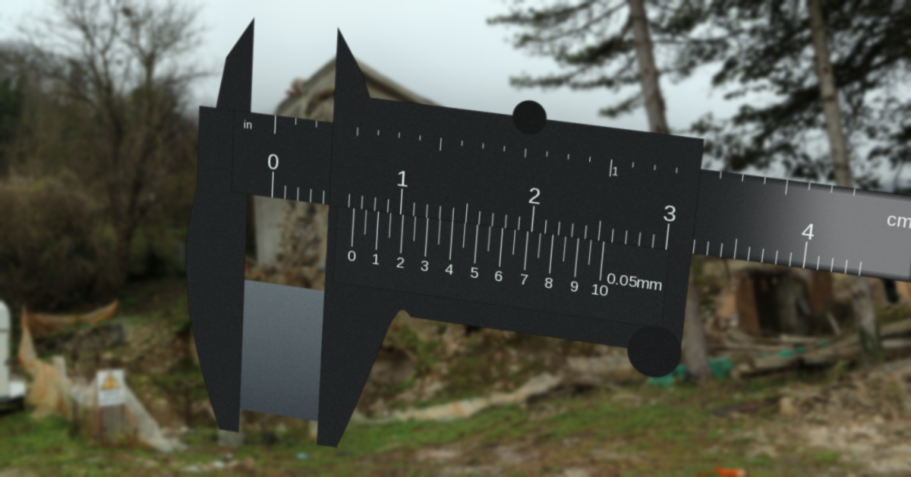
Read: 6.4mm
